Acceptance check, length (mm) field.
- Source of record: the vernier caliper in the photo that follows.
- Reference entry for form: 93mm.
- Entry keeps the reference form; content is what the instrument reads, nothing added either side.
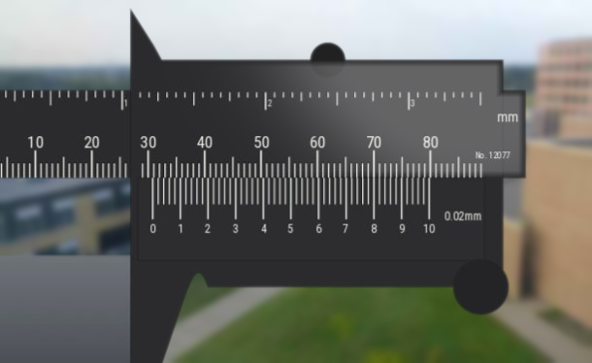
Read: 30.8mm
